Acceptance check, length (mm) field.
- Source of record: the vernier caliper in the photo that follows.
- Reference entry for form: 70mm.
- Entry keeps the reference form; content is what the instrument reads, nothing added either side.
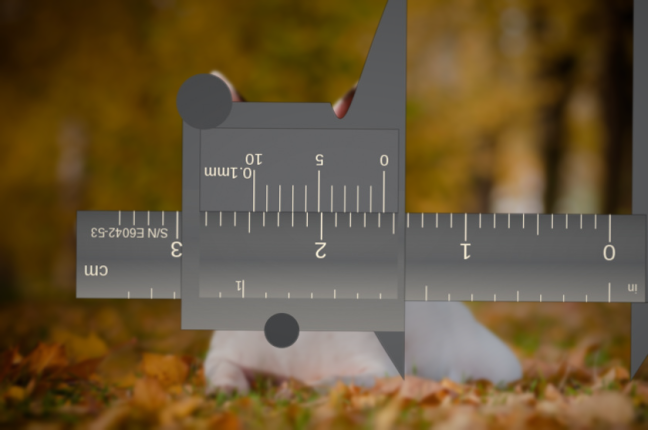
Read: 15.7mm
